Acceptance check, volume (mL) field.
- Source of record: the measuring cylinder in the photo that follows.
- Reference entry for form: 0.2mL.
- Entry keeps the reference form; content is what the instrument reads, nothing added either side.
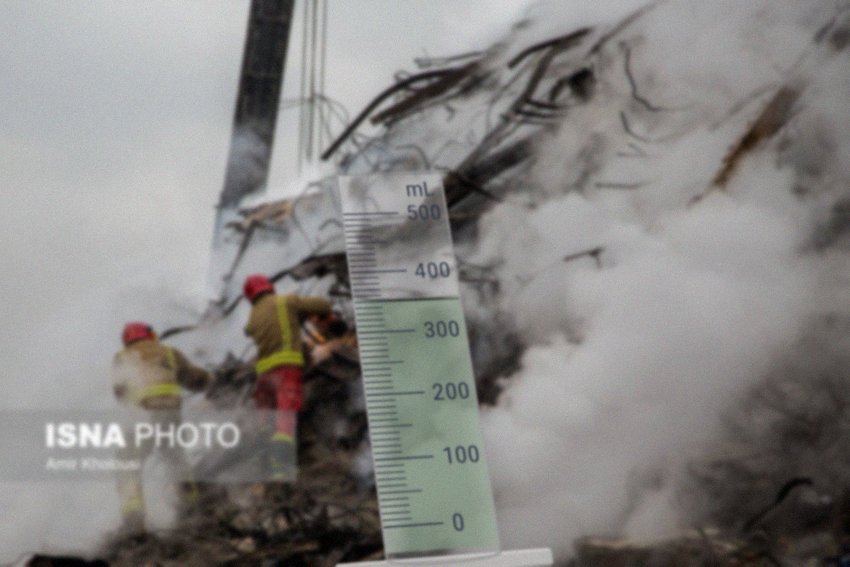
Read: 350mL
